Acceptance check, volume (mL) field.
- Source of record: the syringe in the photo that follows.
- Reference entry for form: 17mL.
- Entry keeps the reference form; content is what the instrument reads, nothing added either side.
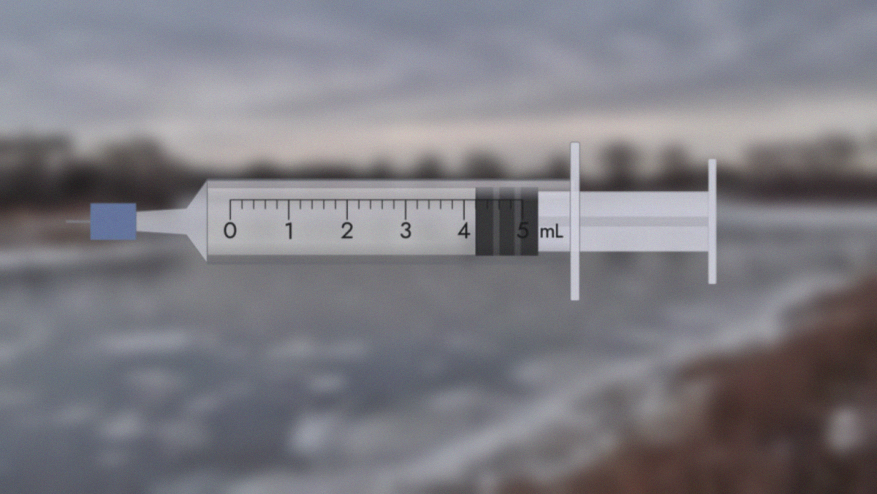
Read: 4.2mL
